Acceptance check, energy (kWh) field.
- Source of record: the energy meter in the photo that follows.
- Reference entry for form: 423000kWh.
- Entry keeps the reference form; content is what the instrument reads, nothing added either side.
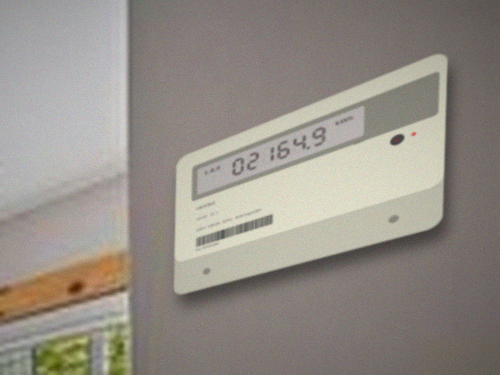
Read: 2164.9kWh
